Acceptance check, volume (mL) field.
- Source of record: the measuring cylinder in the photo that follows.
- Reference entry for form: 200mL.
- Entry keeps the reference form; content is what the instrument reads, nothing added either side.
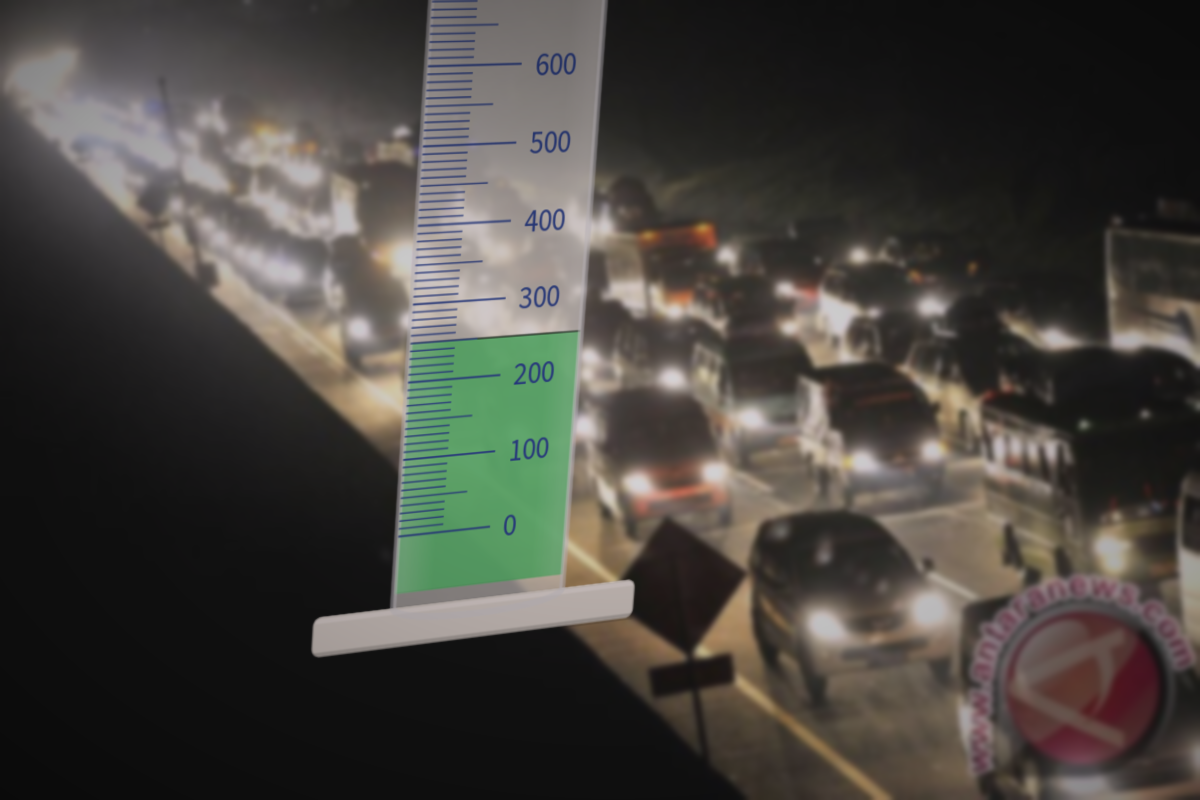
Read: 250mL
